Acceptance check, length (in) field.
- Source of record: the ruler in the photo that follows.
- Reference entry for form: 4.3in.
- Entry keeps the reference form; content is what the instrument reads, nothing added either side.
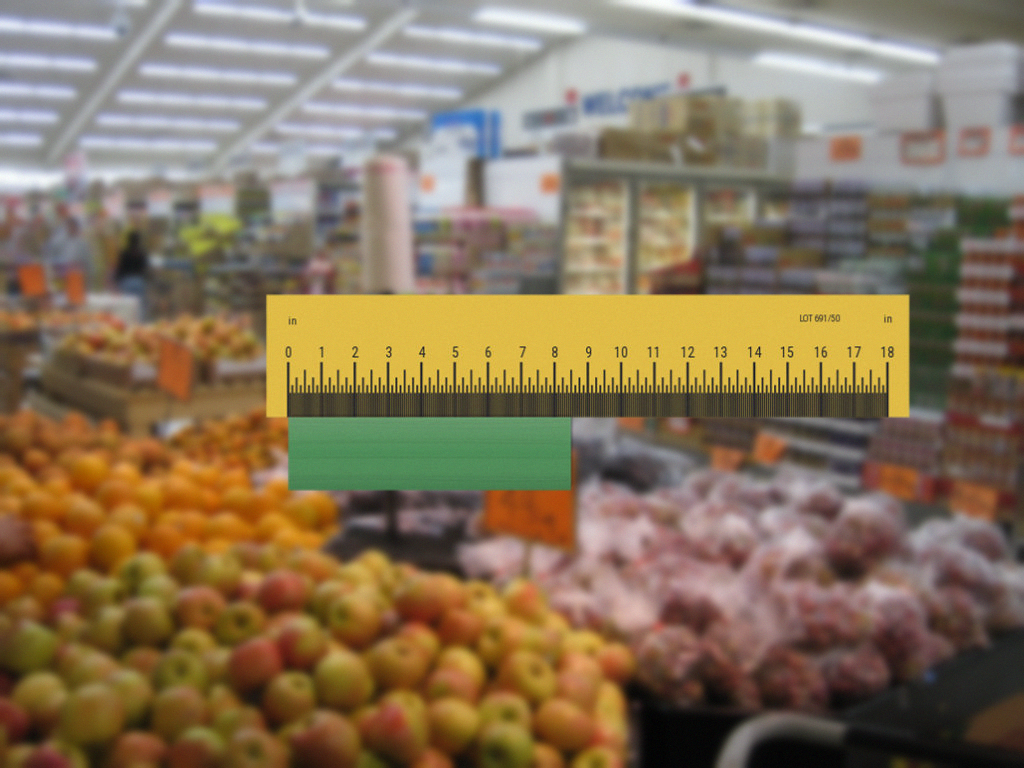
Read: 8.5in
